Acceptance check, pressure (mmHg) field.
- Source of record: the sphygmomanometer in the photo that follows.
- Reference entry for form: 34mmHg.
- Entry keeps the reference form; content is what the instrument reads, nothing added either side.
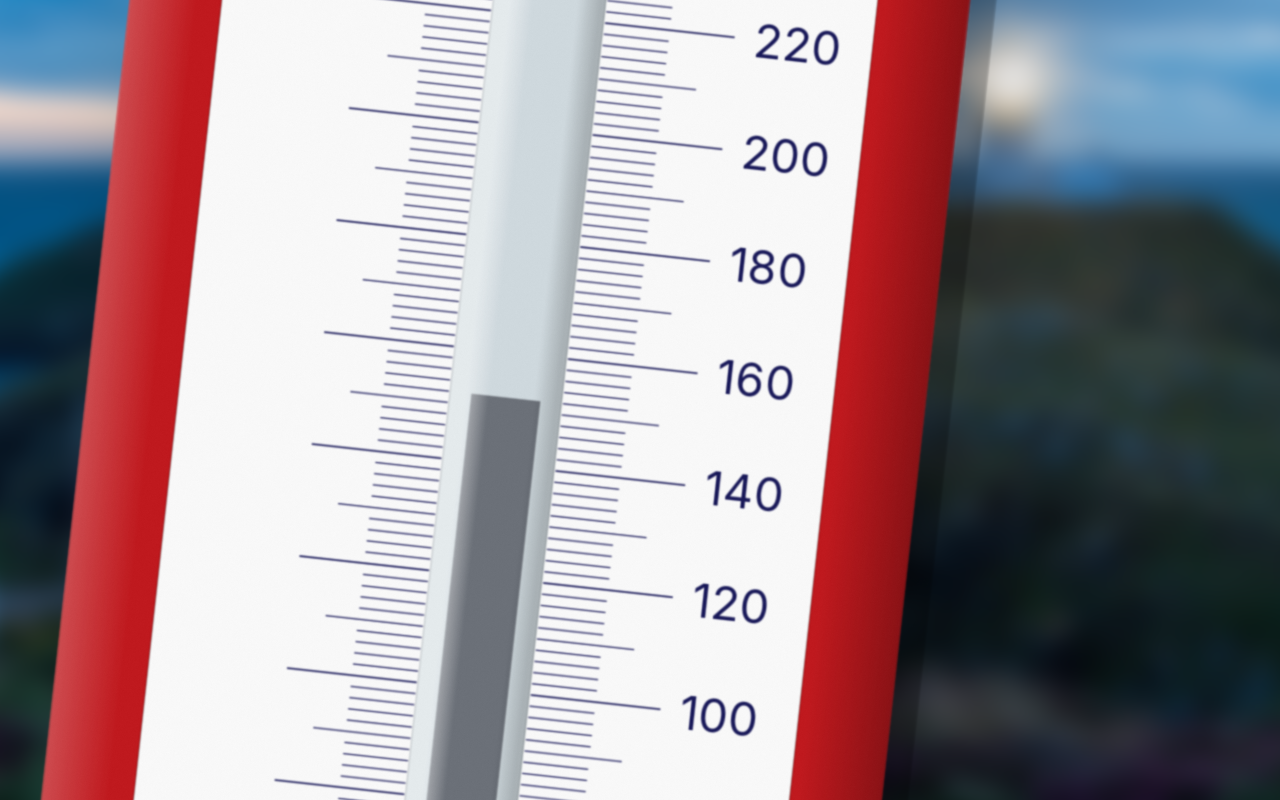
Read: 152mmHg
